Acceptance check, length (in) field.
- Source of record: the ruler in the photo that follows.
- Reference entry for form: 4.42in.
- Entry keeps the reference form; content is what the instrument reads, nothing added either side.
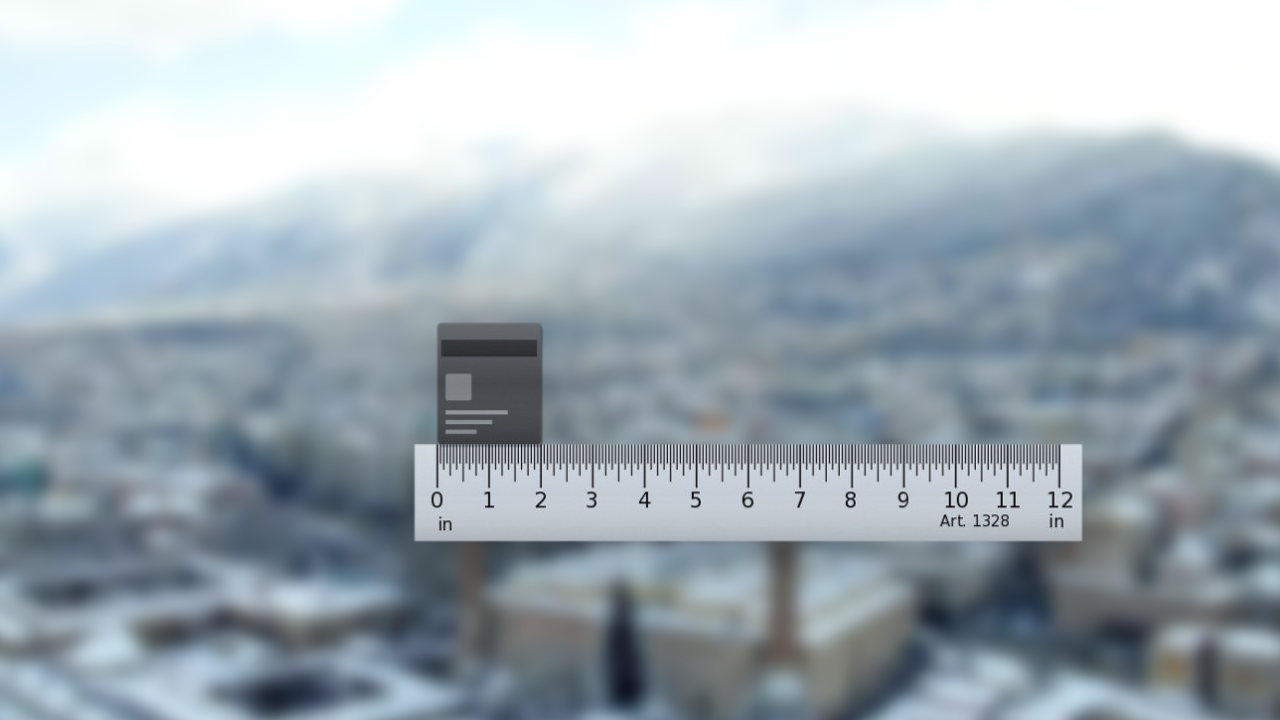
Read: 2in
